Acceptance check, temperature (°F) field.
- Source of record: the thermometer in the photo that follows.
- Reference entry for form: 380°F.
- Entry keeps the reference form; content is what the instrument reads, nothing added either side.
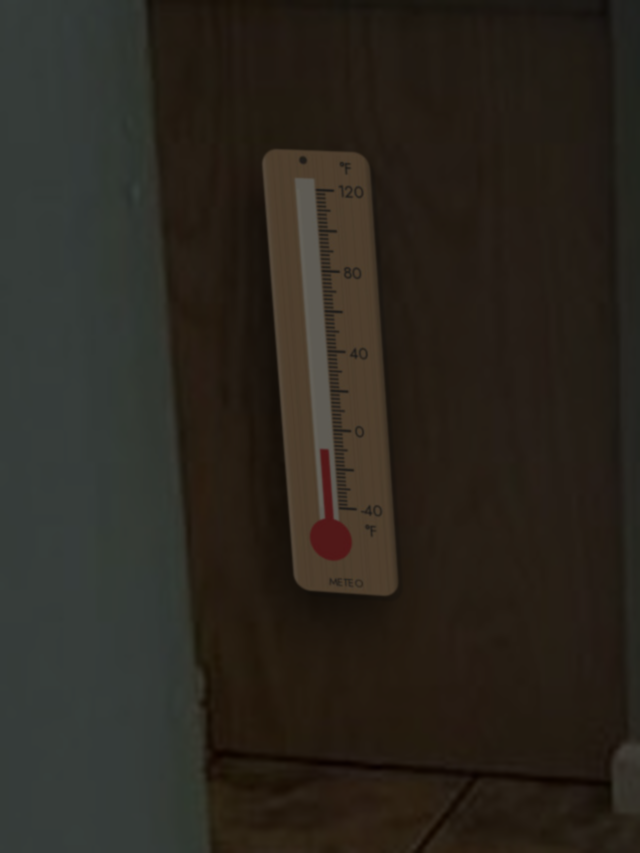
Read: -10°F
